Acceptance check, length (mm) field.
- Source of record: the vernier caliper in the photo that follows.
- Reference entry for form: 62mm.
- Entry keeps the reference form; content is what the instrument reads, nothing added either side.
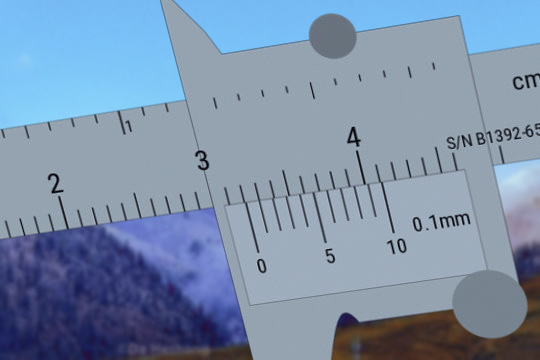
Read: 32.1mm
